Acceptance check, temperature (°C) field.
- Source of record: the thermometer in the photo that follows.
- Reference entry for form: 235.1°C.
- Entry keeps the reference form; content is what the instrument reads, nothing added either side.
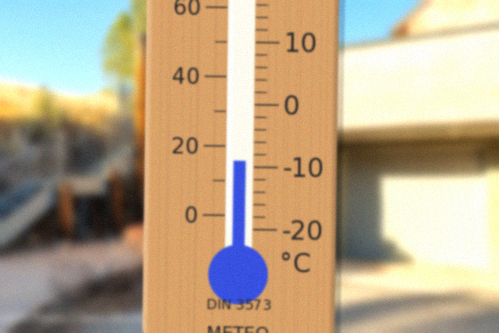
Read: -9°C
